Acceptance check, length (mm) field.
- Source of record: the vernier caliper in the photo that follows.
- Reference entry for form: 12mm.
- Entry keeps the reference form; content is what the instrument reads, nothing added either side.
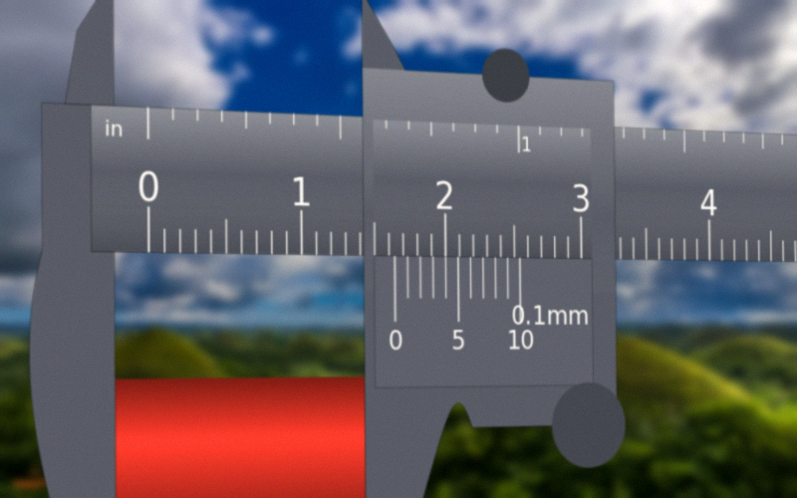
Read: 16.4mm
